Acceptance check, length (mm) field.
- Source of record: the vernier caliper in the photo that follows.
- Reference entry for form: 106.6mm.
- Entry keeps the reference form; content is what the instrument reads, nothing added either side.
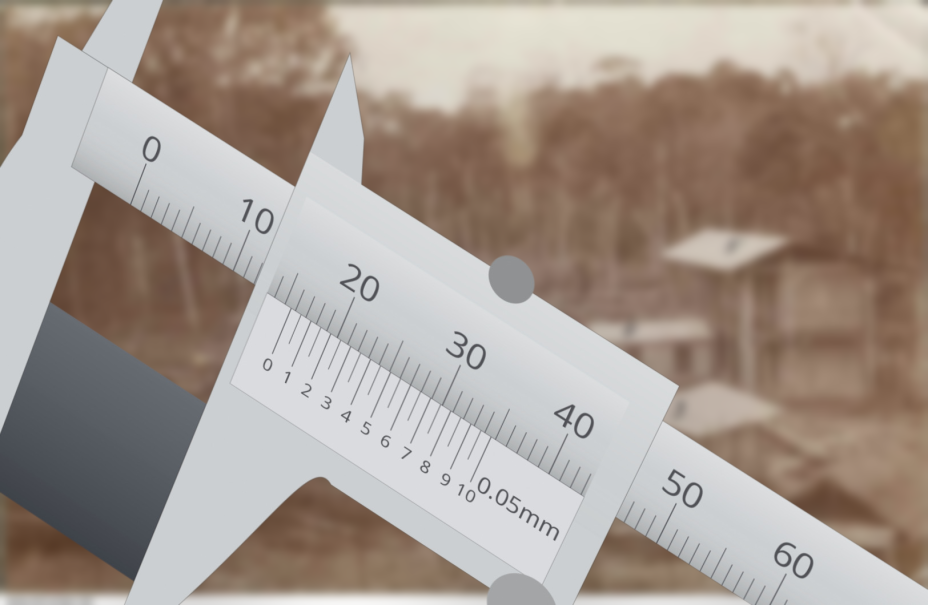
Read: 15.6mm
